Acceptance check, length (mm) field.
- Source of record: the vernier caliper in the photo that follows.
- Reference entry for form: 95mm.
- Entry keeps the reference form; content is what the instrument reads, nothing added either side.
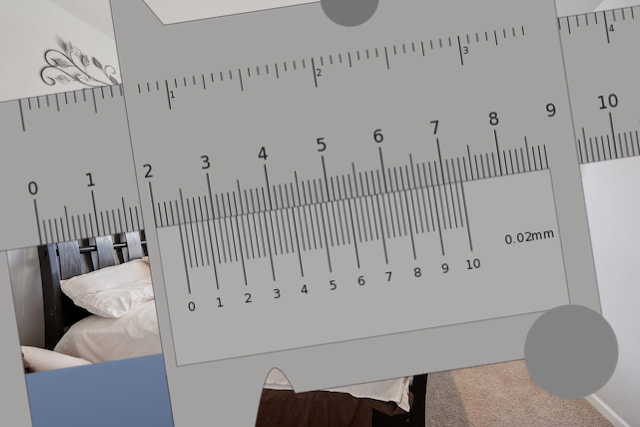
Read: 24.0mm
